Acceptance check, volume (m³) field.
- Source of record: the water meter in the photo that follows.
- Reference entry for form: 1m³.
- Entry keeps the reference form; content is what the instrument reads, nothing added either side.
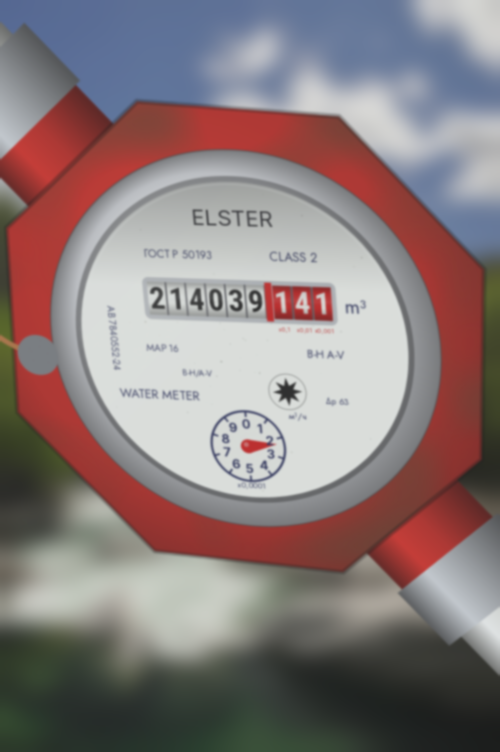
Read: 214039.1412m³
